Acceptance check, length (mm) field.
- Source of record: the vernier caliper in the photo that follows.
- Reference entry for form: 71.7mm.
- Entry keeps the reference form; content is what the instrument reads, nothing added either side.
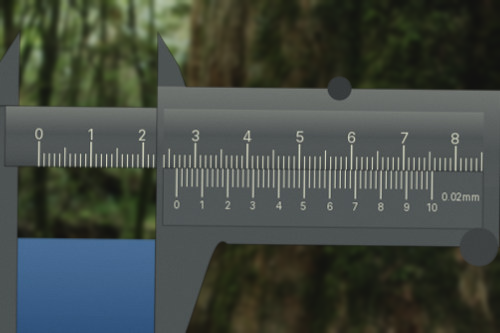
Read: 26.5mm
